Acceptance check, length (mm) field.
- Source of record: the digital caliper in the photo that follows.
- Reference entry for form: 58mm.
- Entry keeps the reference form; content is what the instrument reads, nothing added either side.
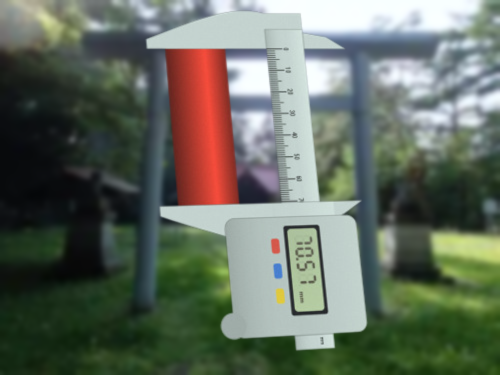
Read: 70.57mm
